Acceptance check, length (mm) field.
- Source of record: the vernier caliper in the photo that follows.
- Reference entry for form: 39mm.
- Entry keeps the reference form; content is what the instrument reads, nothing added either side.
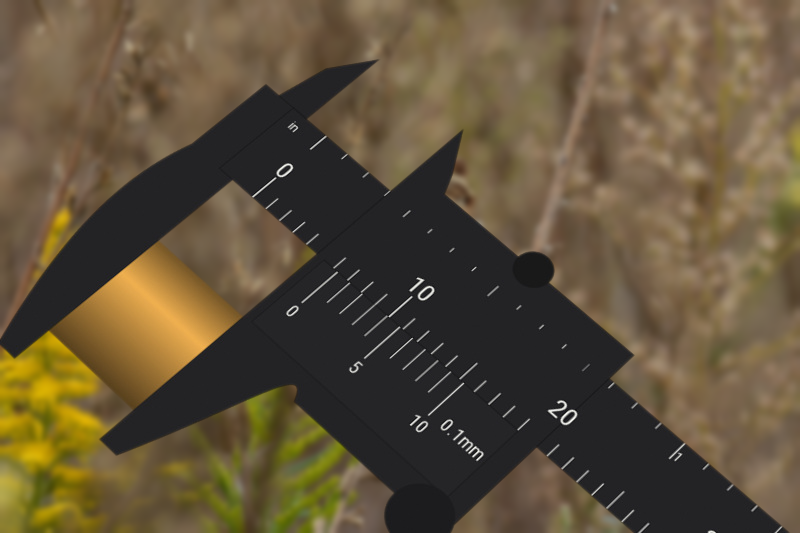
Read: 6.3mm
